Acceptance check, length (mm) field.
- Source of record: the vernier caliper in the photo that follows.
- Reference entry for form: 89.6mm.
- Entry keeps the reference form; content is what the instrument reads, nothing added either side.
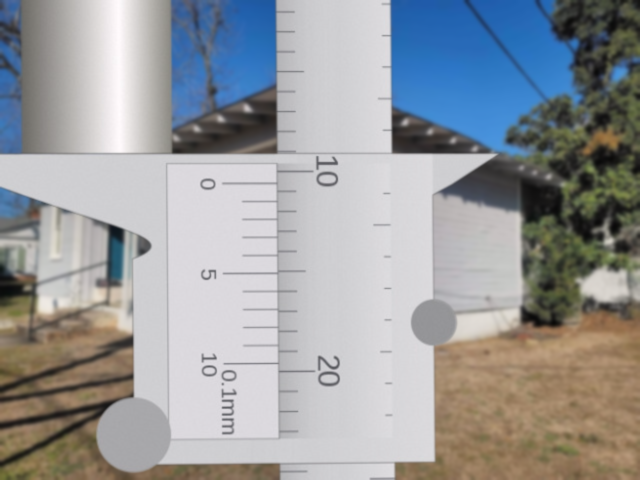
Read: 10.6mm
